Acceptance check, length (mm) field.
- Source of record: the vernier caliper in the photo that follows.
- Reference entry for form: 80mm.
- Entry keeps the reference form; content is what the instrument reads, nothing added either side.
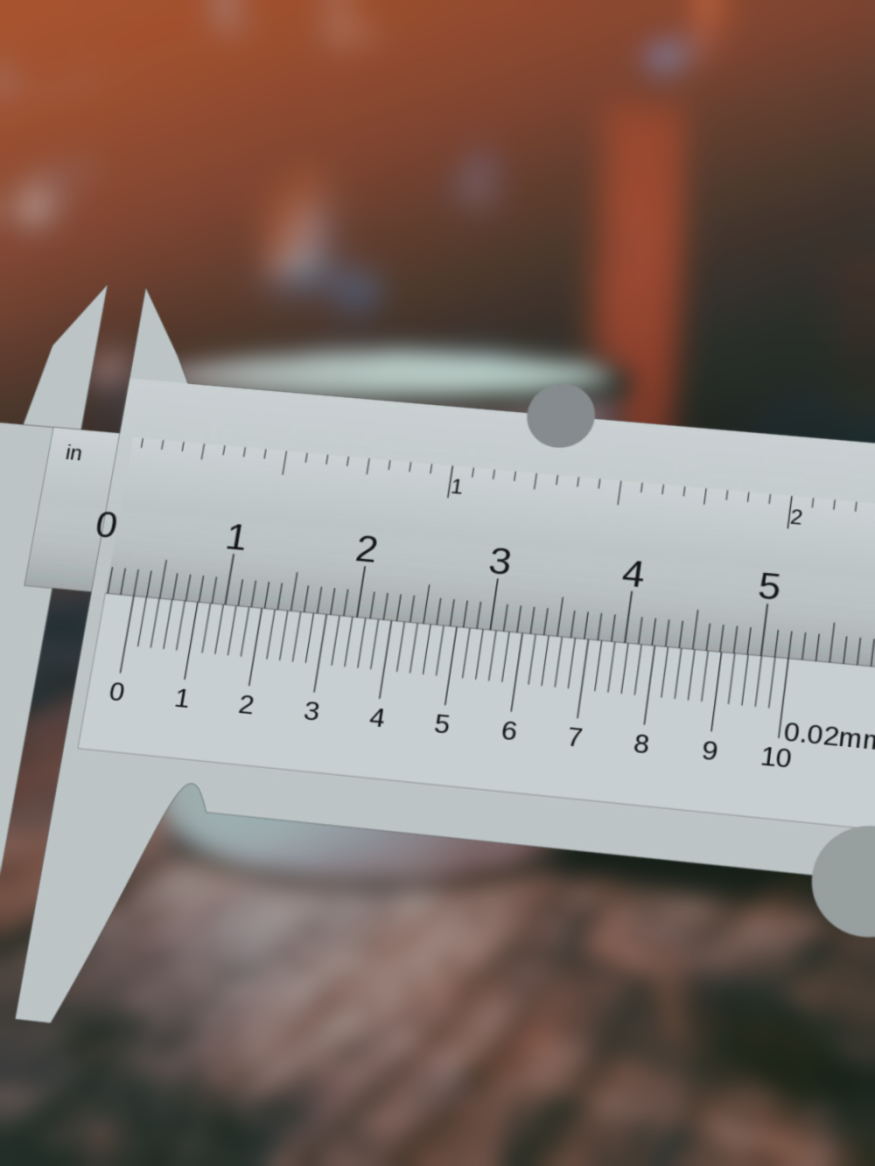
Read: 3.0mm
